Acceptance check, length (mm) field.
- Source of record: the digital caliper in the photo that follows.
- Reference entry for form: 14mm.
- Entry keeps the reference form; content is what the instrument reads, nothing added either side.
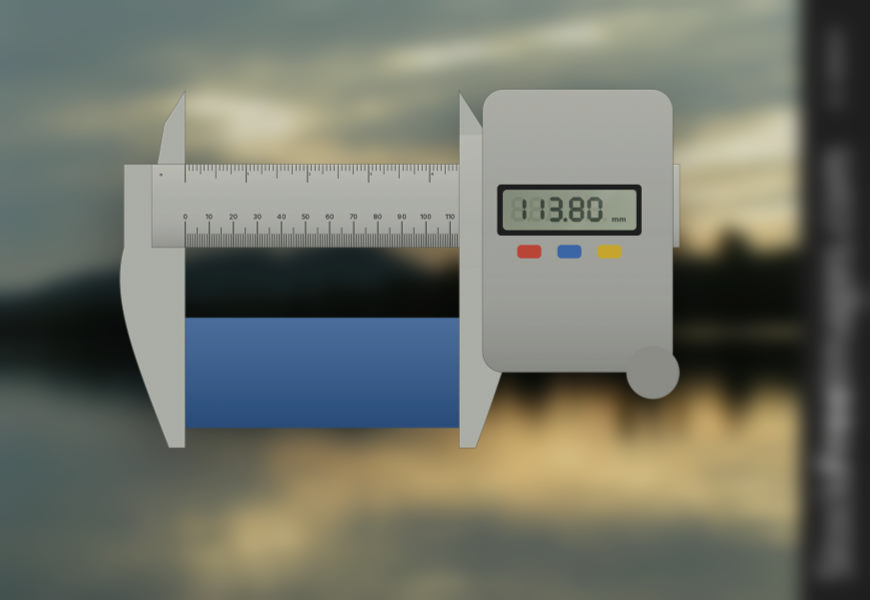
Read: 113.80mm
